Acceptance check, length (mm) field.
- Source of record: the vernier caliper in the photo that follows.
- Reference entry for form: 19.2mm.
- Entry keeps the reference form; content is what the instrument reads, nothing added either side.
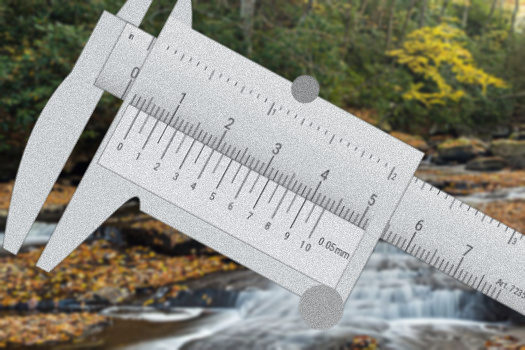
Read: 4.0mm
